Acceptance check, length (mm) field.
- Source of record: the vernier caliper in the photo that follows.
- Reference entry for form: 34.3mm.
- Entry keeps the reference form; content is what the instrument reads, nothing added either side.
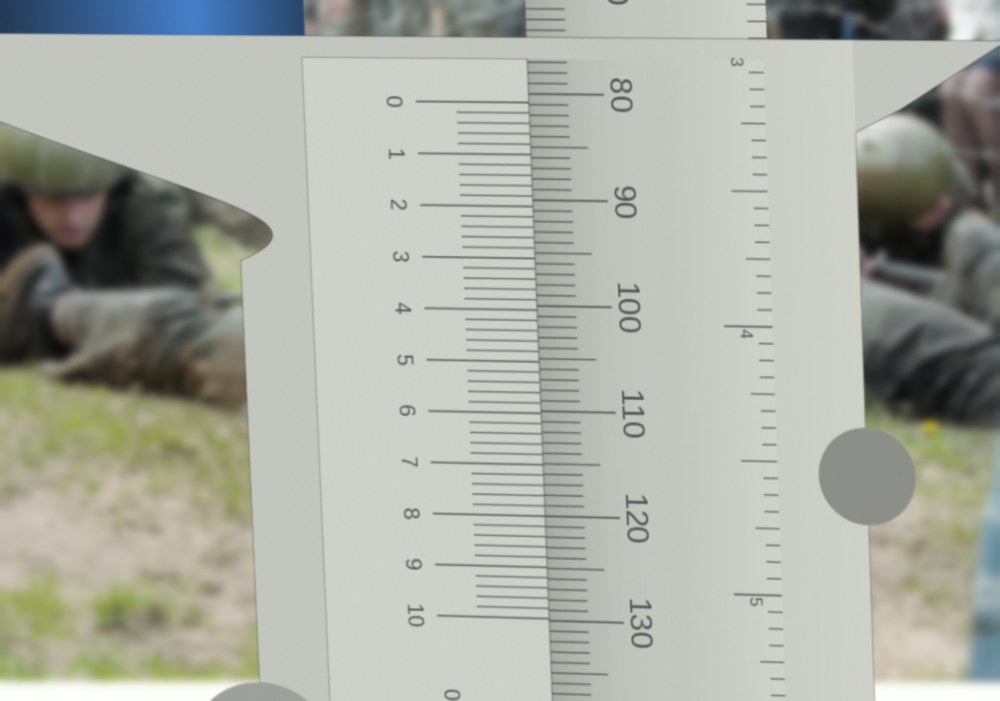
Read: 80.8mm
